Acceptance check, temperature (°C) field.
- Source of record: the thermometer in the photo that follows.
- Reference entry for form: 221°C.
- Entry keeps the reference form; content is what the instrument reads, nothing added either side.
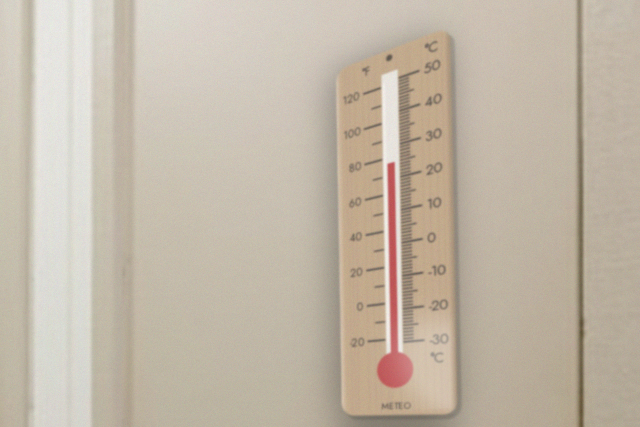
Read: 25°C
